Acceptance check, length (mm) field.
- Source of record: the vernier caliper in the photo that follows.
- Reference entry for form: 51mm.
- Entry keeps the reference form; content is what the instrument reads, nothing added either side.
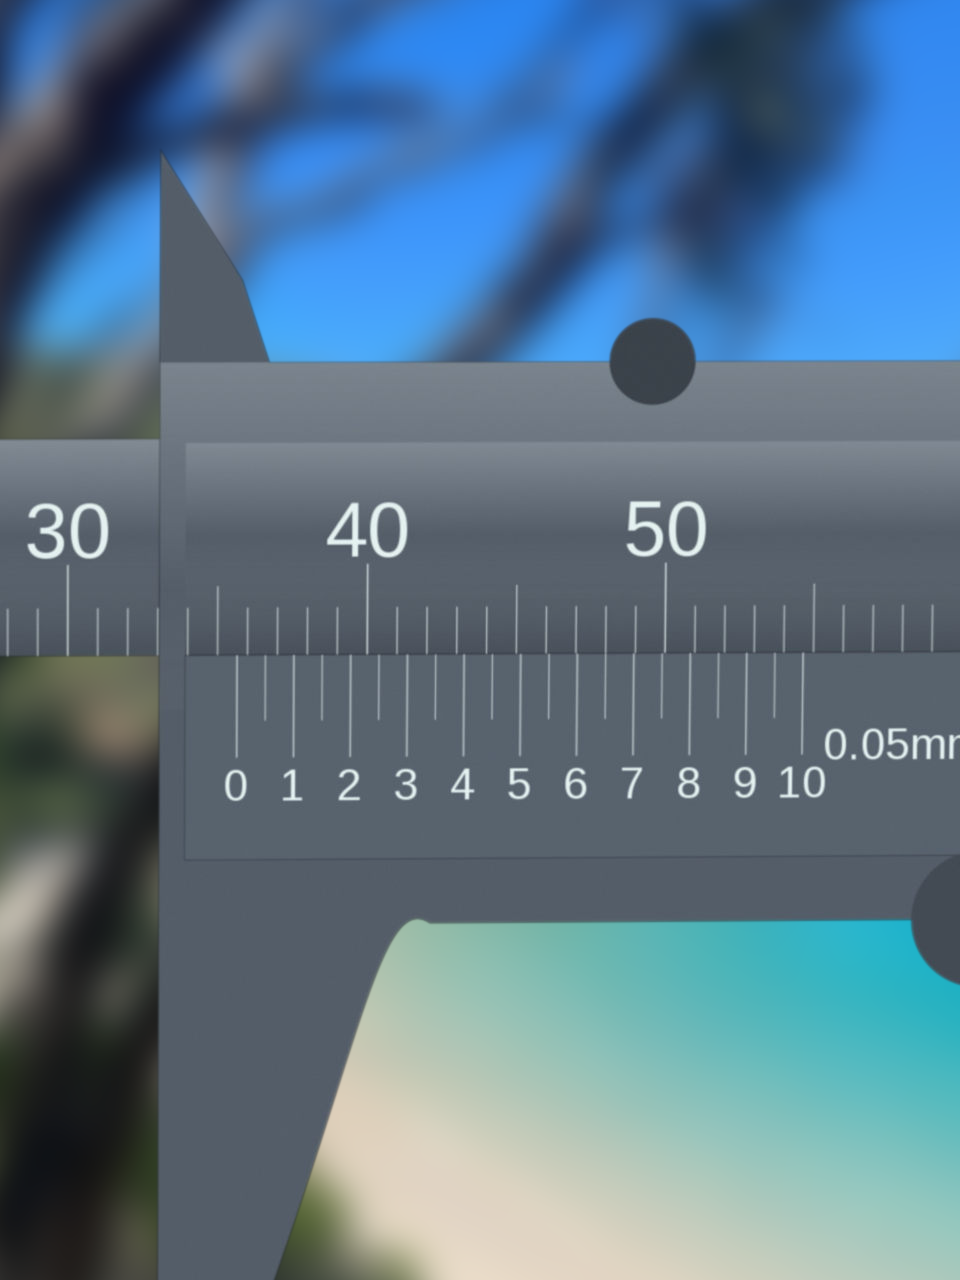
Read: 35.65mm
